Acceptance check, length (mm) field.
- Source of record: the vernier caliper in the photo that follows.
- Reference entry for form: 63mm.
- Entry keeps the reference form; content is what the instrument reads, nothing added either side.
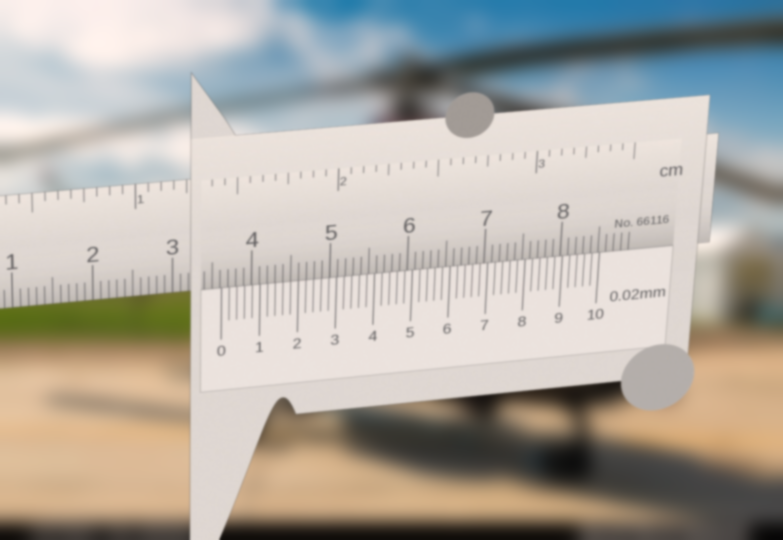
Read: 36.2mm
